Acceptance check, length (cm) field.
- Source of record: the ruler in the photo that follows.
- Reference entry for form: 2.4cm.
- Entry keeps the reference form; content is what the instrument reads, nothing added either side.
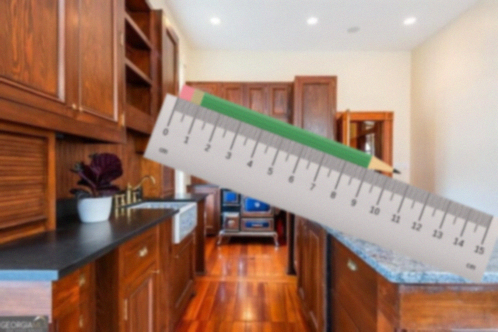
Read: 10.5cm
